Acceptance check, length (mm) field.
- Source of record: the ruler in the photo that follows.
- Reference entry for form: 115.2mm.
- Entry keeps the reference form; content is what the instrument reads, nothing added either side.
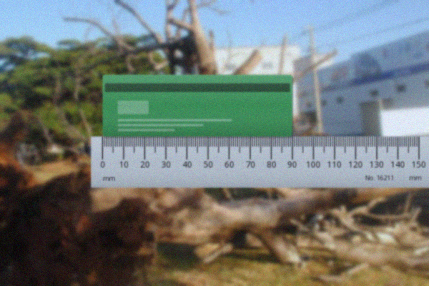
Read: 90mm
